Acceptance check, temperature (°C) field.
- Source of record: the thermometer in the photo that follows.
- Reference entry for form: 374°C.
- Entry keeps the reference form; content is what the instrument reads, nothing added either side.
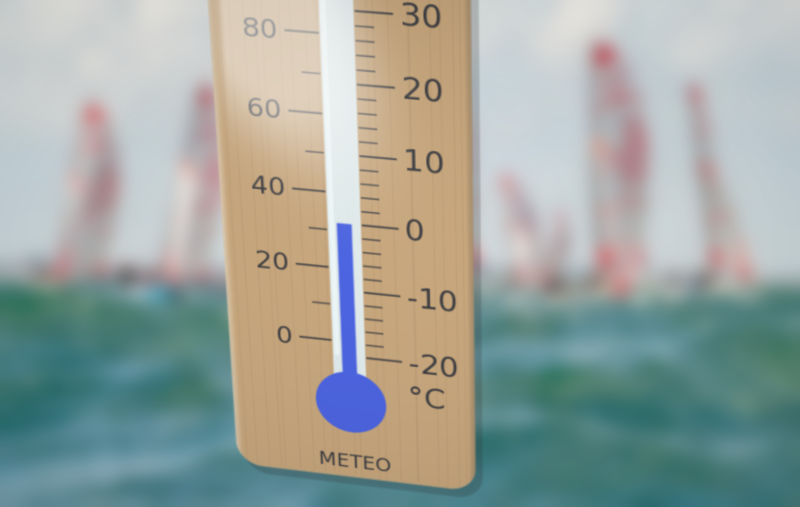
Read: 0°C
